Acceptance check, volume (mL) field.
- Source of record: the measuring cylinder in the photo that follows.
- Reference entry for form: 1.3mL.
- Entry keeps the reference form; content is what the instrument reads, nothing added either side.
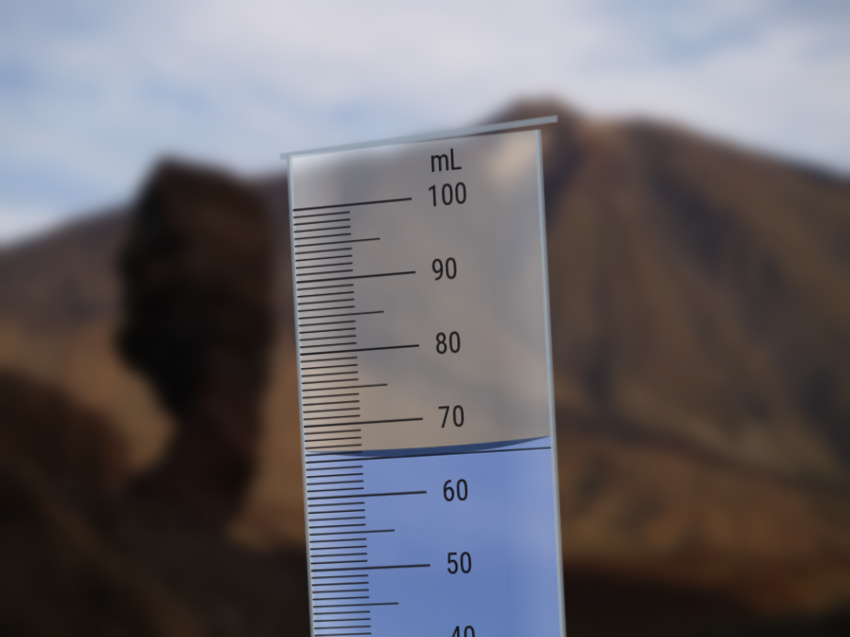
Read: 65mL
